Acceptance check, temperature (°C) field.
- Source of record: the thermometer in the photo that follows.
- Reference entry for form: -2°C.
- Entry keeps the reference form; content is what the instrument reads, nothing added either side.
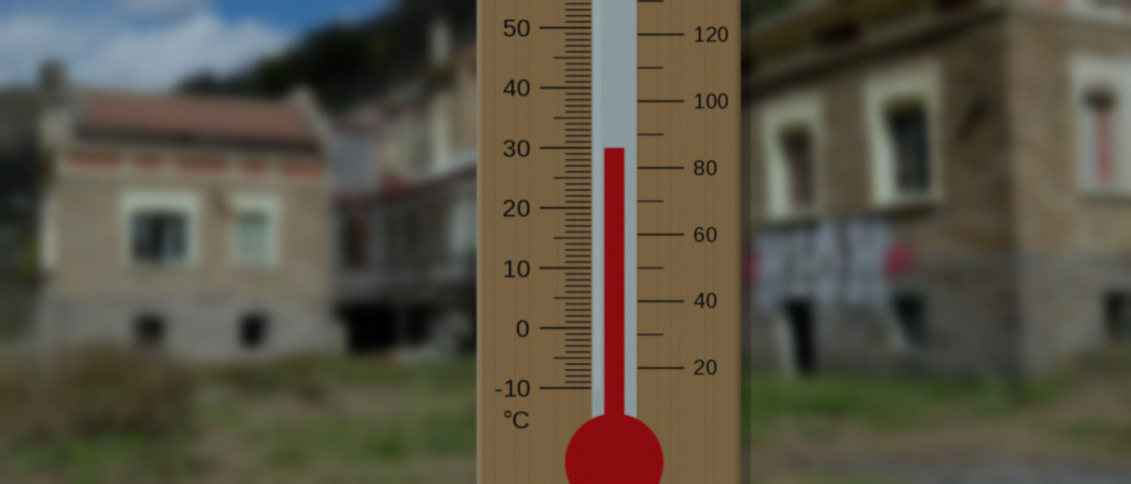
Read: 30°C
